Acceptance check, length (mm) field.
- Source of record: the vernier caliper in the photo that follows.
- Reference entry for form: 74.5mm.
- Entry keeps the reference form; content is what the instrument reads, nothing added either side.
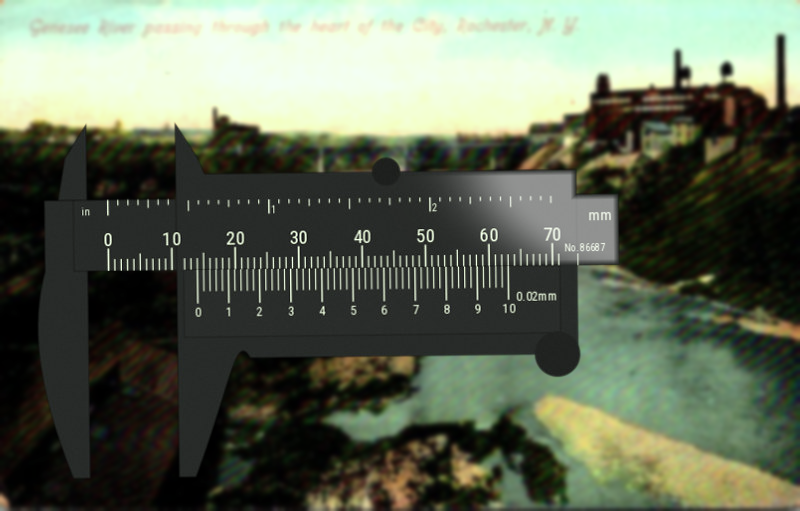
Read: 14.0mm
